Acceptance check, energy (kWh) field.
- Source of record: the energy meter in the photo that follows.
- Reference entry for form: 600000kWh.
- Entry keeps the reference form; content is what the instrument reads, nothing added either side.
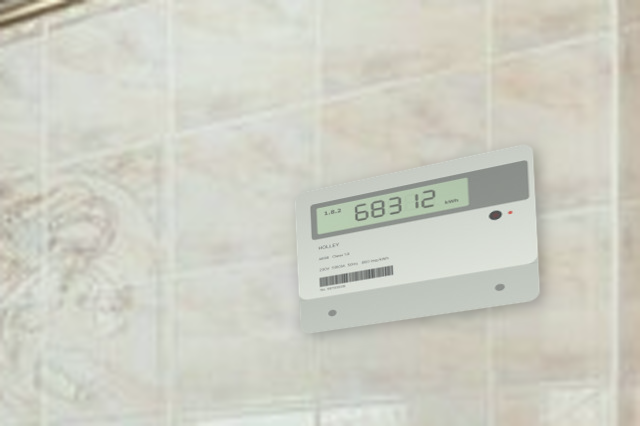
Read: 68312kWh
